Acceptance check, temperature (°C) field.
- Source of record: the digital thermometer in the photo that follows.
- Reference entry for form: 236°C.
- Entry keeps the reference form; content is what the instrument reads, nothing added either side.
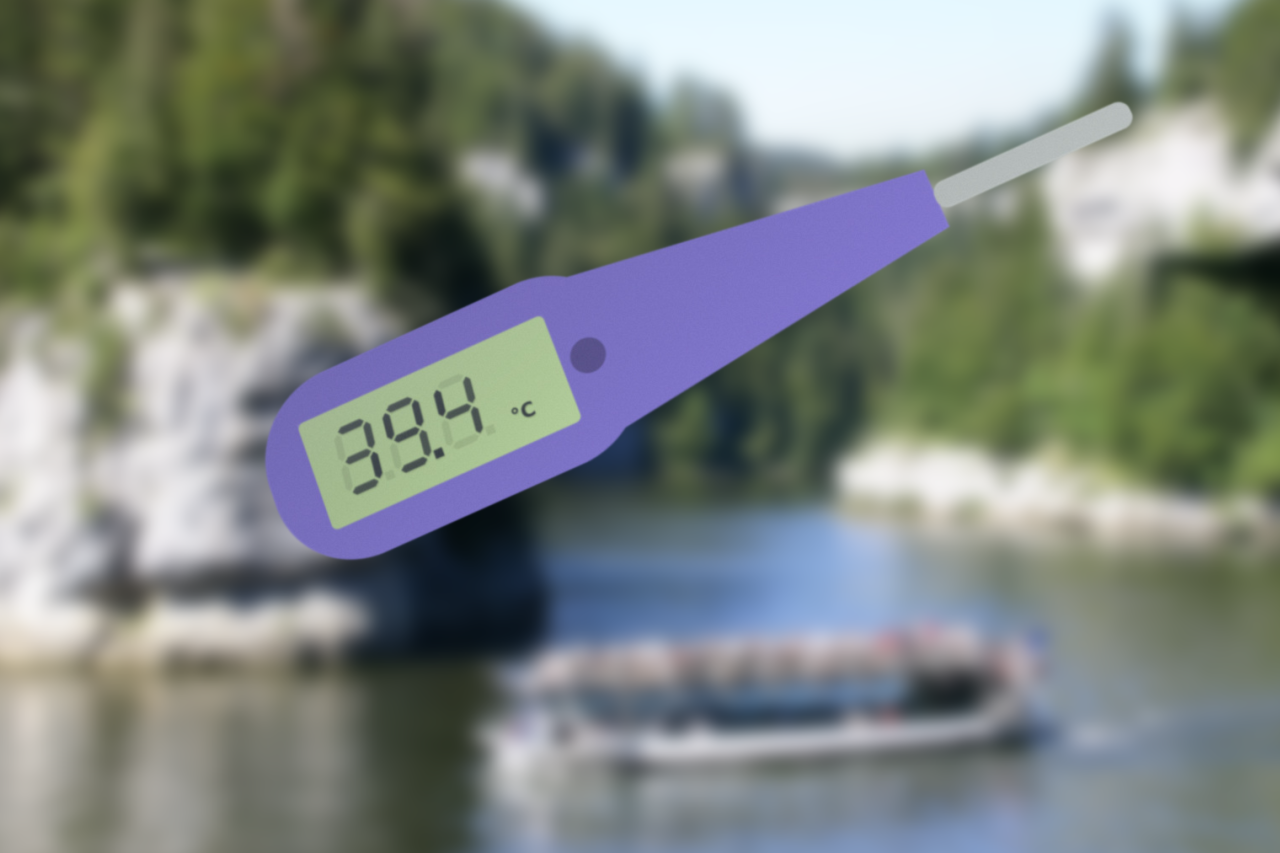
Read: 39.4°C
